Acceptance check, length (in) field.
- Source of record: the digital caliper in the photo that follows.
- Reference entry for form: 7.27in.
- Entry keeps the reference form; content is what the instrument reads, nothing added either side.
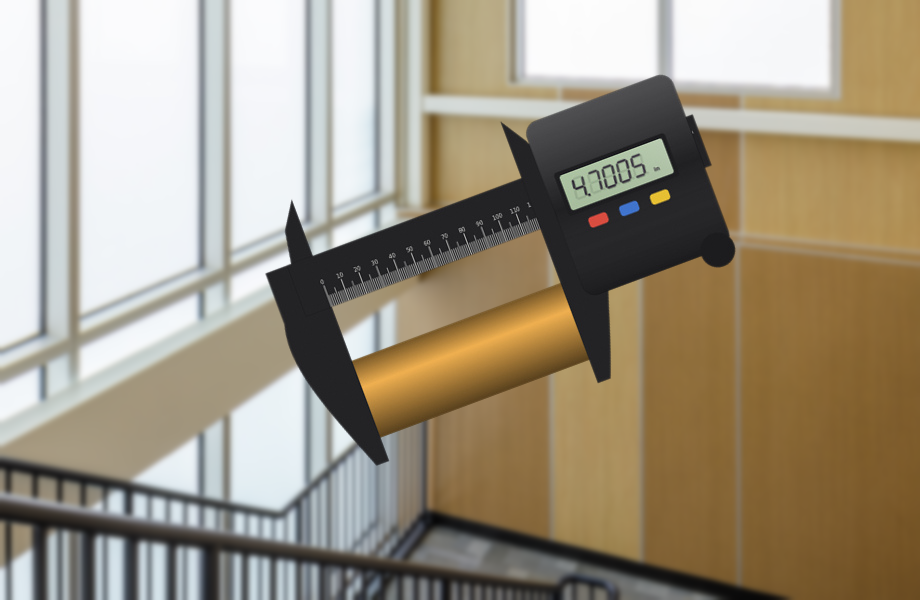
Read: 4.7005in
